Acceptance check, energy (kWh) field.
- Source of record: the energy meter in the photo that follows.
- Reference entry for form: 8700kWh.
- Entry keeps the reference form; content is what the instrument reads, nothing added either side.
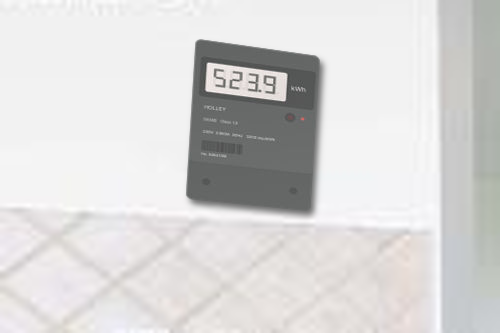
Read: 523.9kWh
